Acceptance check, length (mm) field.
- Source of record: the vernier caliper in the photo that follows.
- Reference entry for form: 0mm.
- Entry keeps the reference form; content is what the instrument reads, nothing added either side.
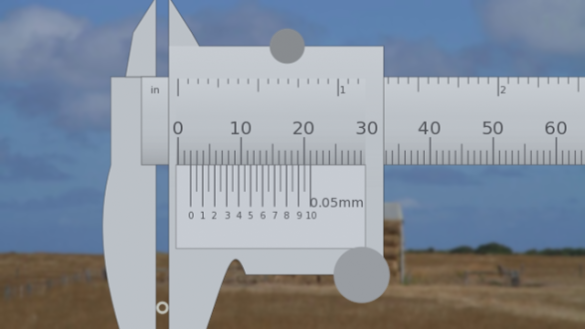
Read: 2.0mm
